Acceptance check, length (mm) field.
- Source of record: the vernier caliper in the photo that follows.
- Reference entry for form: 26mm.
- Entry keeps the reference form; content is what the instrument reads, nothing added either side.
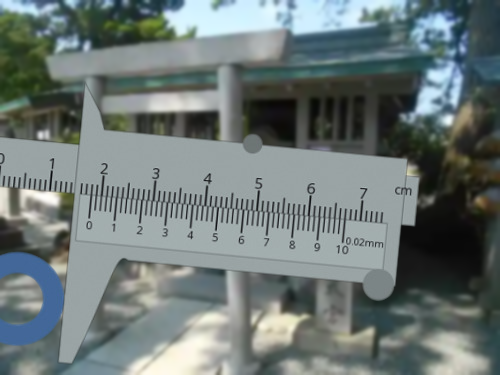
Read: 18.0mm
